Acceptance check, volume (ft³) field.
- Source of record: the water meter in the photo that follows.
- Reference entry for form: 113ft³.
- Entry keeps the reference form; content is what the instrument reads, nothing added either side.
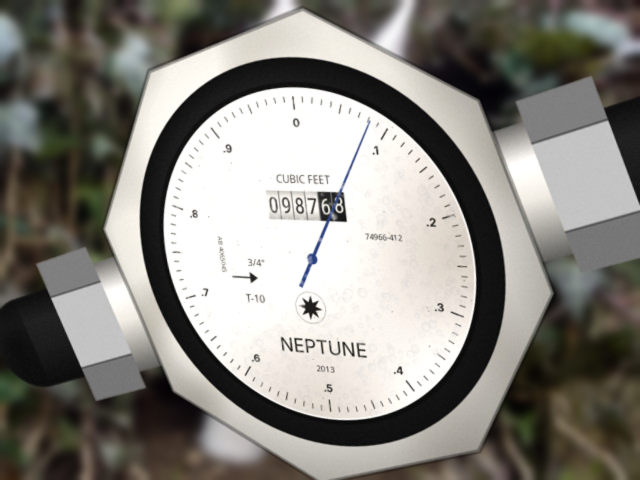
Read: 98768.08ft³
